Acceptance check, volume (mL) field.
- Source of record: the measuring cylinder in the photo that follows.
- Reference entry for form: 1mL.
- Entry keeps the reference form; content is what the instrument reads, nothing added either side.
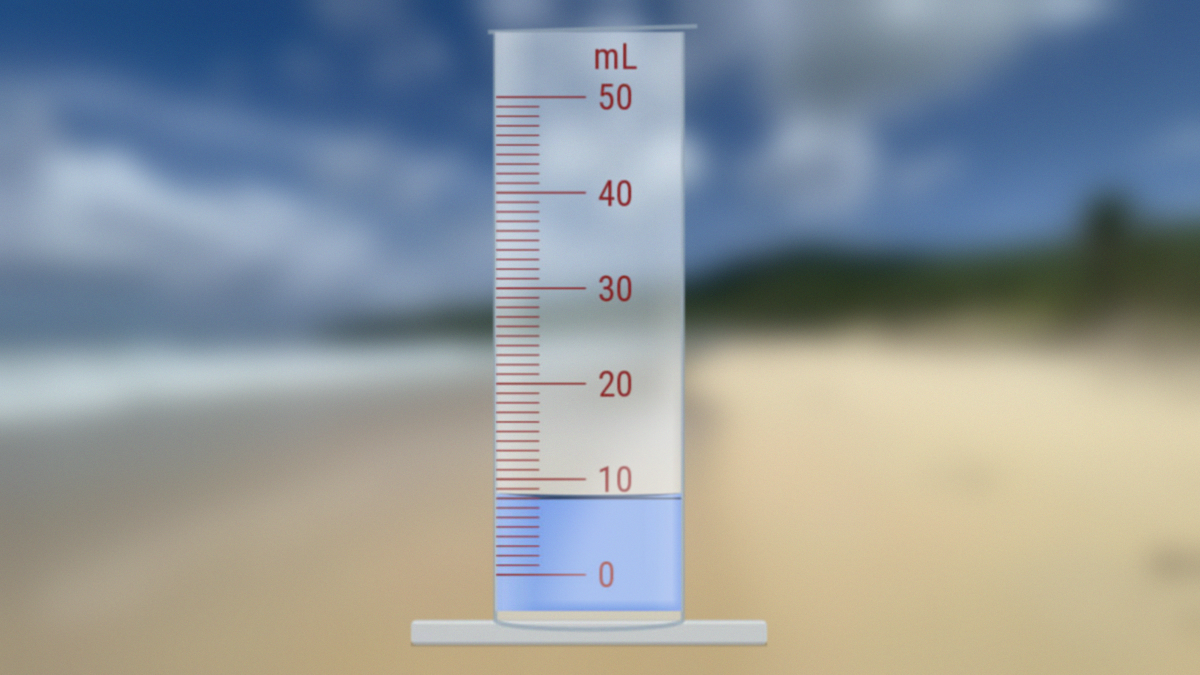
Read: 8mL
